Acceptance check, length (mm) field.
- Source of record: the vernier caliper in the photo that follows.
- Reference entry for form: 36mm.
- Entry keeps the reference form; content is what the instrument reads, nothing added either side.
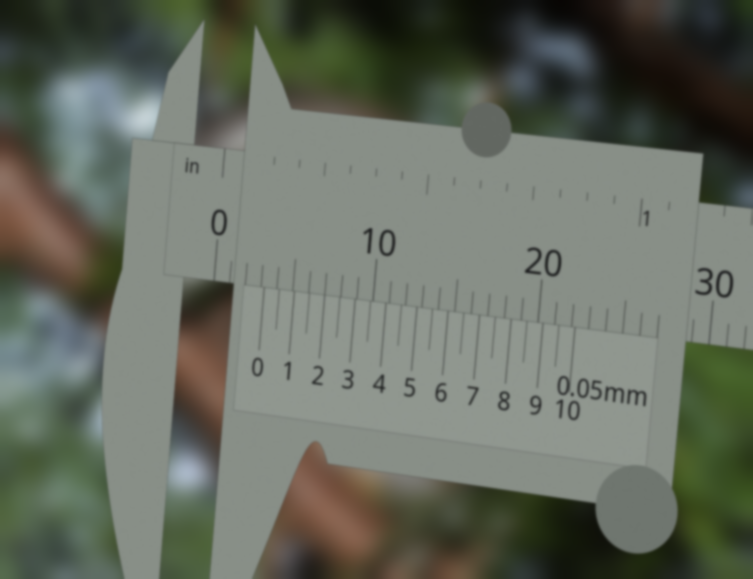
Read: 3.2mm
